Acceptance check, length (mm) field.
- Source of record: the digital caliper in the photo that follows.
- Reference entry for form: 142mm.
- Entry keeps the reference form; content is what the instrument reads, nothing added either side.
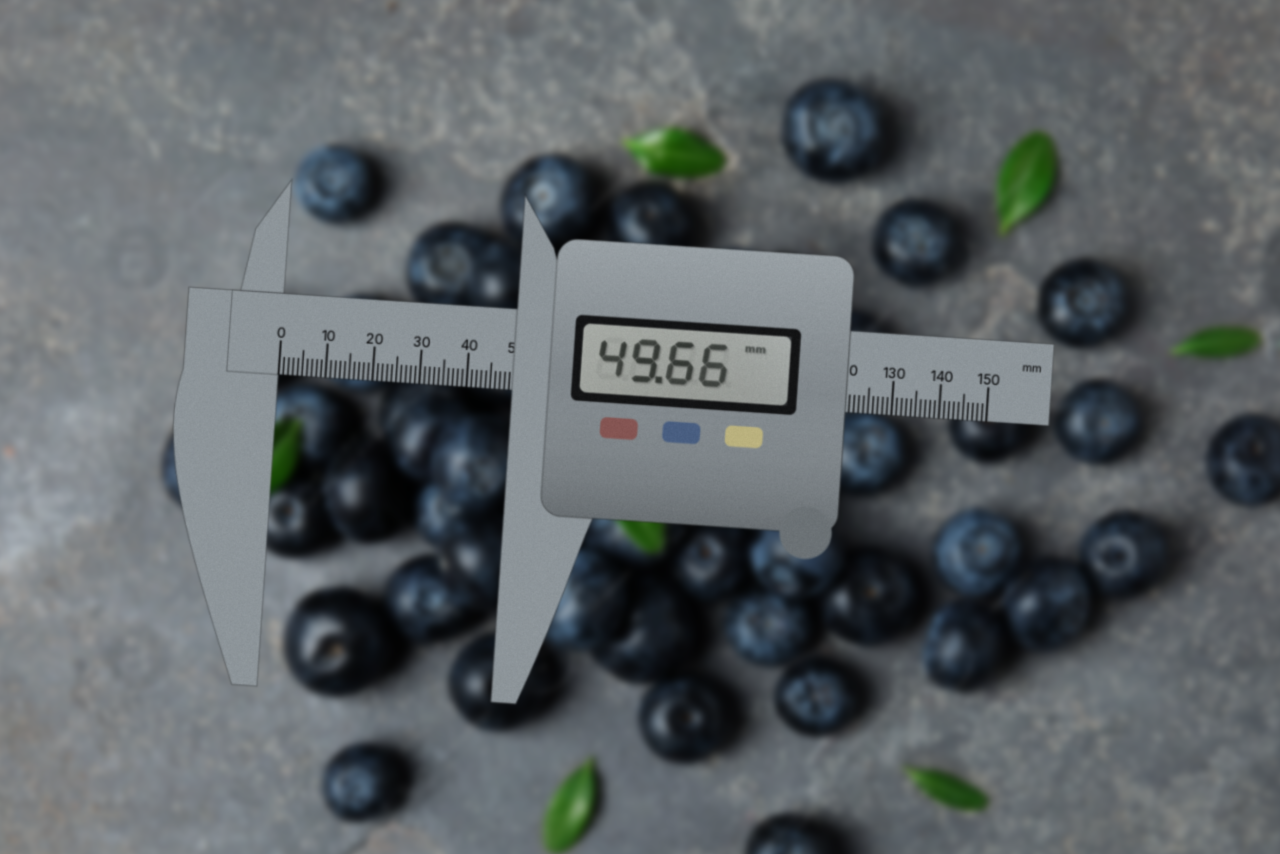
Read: 49.66mm
